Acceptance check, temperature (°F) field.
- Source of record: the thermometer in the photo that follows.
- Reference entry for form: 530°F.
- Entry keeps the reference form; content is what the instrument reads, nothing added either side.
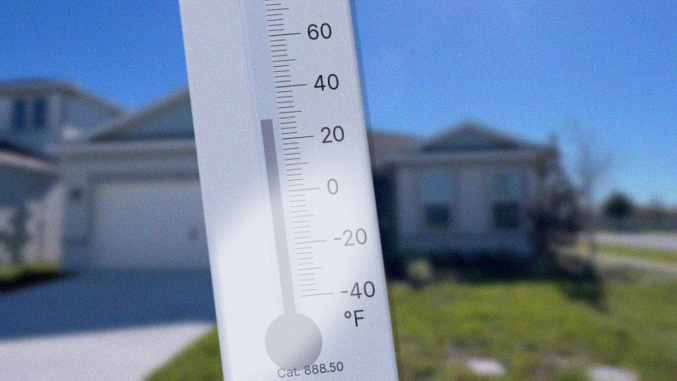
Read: 28°F
